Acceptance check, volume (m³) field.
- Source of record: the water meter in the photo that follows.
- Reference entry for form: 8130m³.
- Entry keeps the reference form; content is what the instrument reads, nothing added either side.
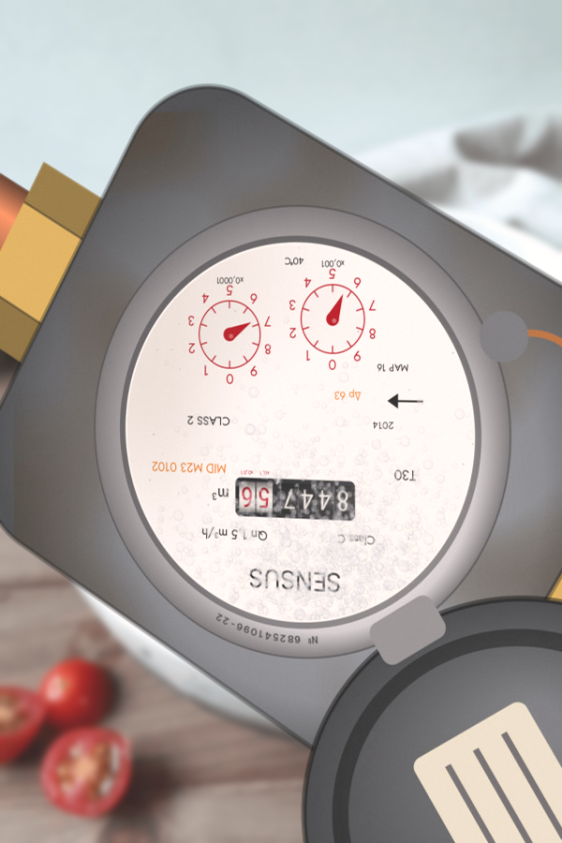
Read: 8447.5656m³
